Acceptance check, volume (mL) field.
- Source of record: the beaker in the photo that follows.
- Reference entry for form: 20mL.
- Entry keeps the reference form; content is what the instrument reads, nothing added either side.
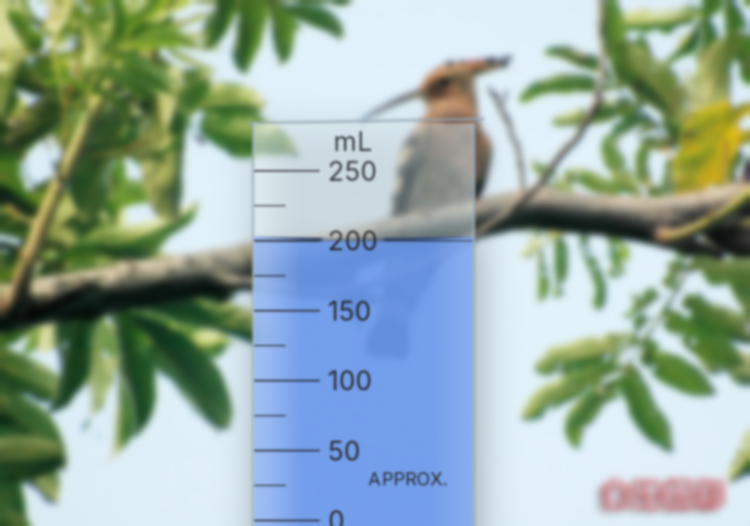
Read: 200mL
